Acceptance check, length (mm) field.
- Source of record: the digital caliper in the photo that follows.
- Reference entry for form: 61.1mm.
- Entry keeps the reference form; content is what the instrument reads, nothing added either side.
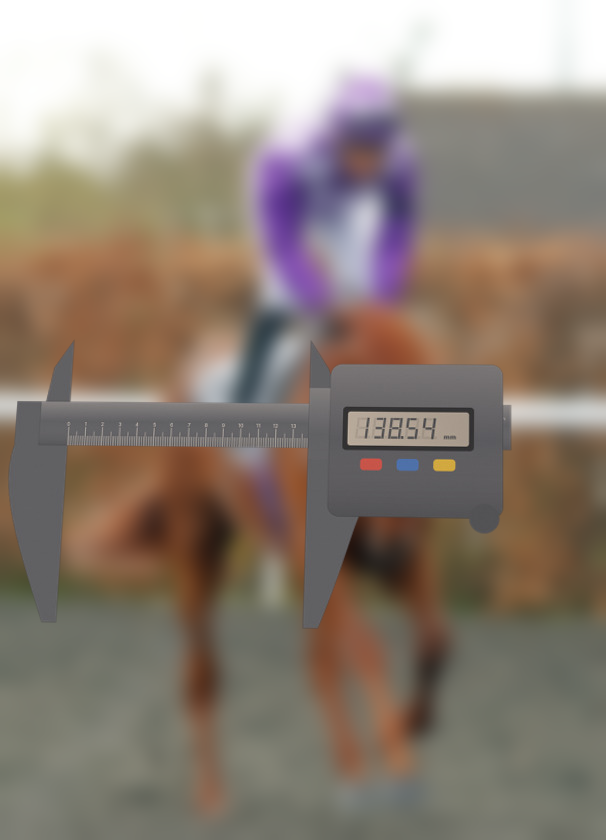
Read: 138.54mm
